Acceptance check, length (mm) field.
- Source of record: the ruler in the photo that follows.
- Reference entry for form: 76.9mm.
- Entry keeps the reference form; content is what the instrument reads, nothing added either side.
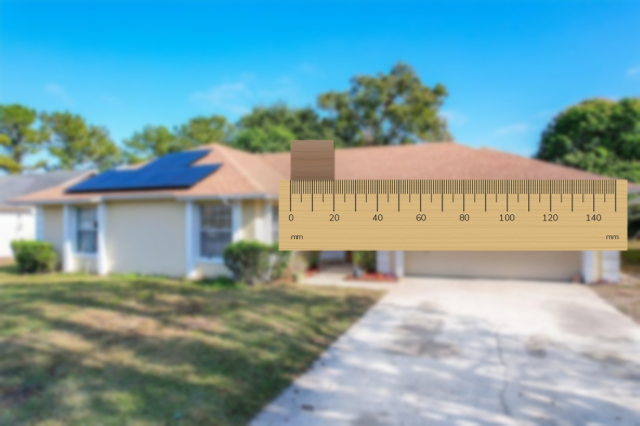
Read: 20mm
